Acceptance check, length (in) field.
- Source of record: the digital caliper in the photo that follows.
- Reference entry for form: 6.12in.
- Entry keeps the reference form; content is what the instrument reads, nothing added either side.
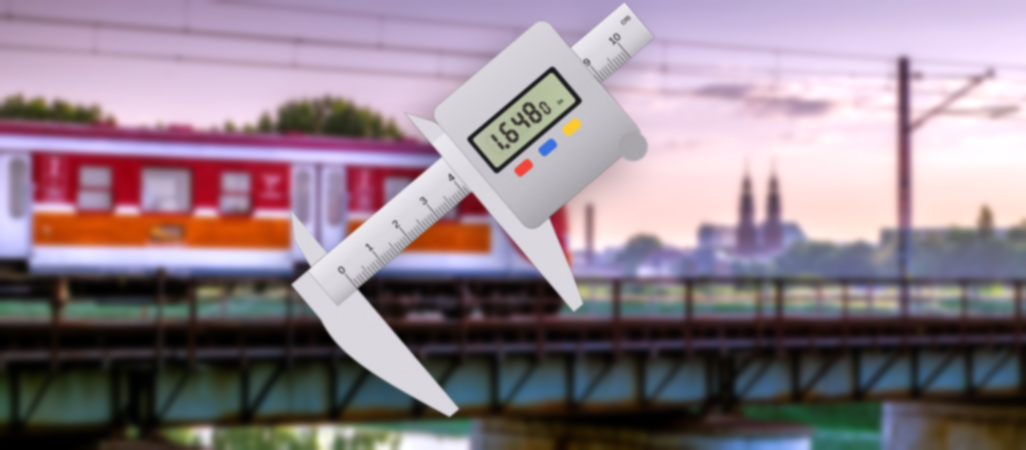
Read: 1.6480in
